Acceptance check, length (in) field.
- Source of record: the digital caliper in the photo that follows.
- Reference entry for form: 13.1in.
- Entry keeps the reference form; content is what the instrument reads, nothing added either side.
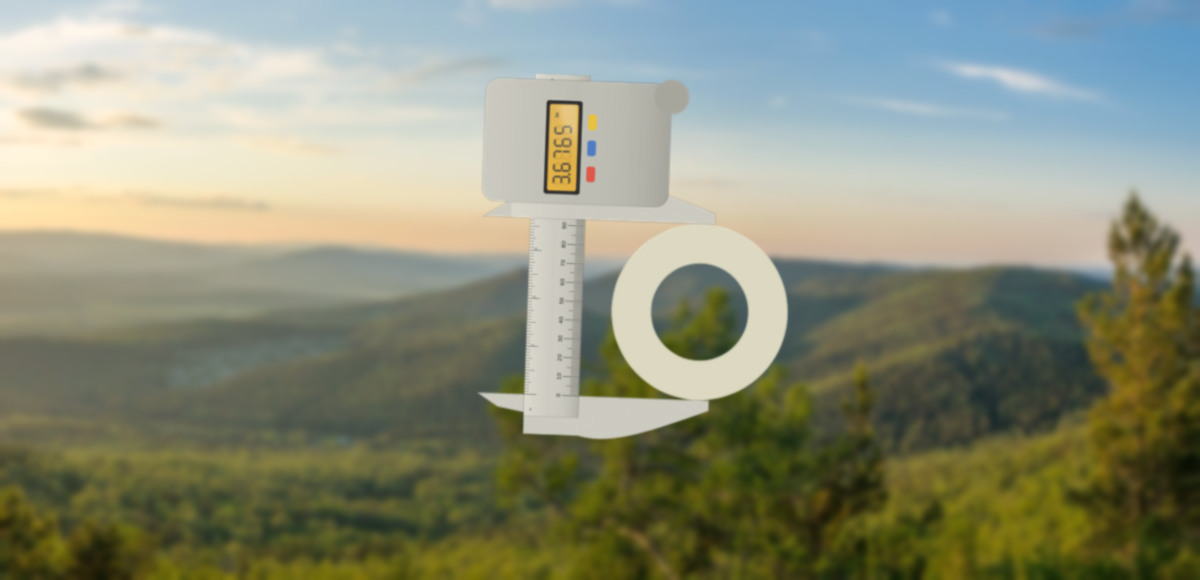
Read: 3.6765in
